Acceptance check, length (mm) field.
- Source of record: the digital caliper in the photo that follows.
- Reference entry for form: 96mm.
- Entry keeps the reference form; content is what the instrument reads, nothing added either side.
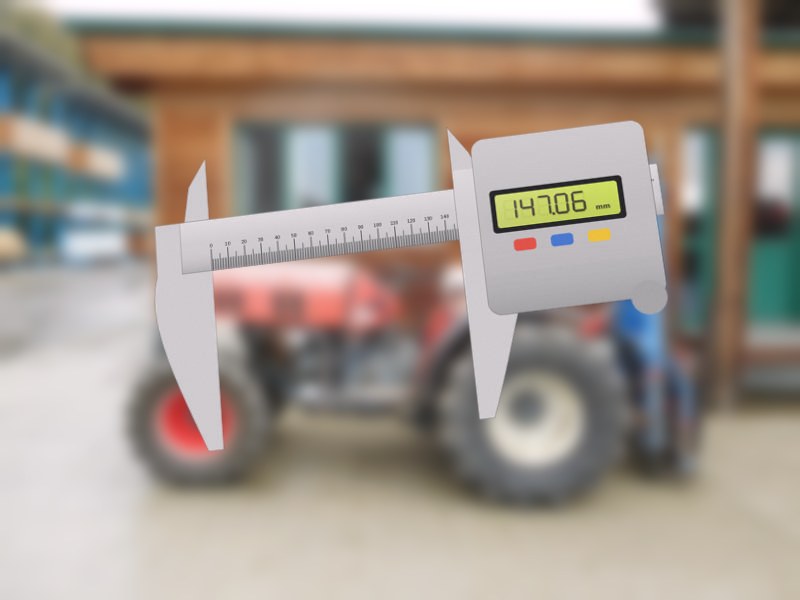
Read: 147.06mm
